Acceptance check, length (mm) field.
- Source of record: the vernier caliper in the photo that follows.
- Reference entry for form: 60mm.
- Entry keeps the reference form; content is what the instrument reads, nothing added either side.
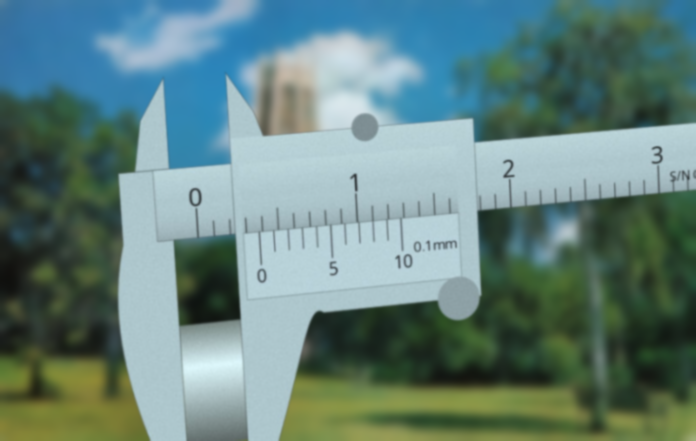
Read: 3.8mm
